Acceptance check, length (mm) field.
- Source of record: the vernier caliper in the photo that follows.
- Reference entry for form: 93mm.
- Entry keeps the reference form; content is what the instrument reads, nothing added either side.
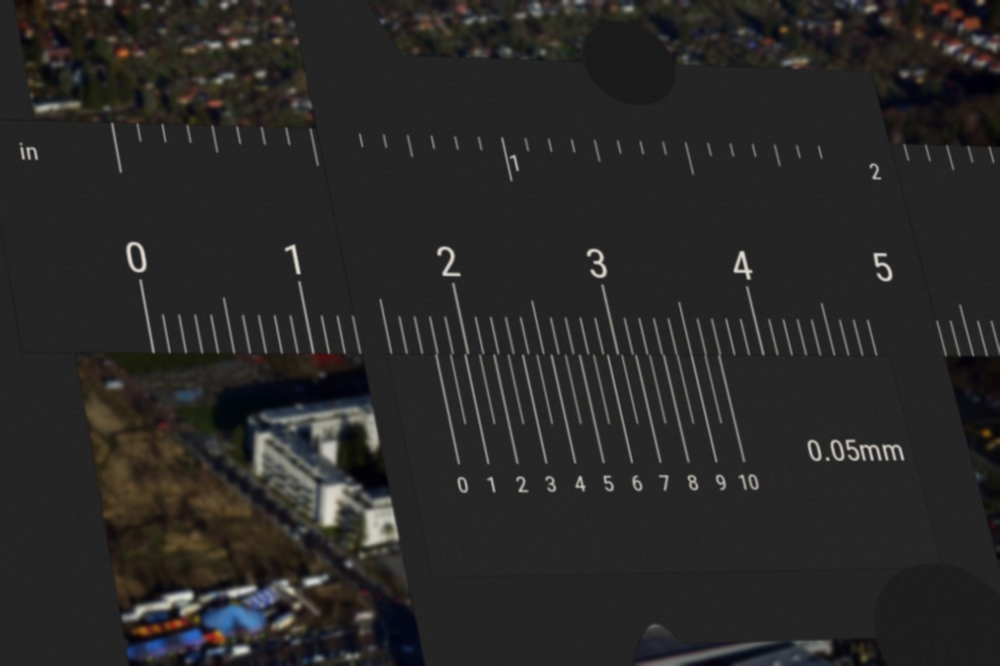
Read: 17.9mm
